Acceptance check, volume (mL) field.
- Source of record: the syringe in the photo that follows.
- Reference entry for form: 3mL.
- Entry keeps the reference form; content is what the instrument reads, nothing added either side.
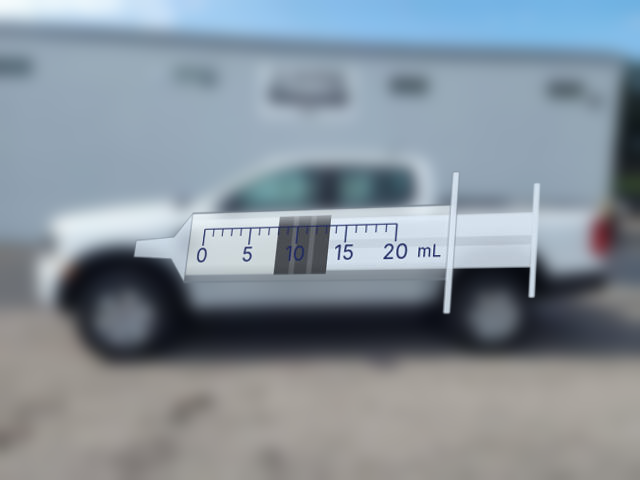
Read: 8mL
